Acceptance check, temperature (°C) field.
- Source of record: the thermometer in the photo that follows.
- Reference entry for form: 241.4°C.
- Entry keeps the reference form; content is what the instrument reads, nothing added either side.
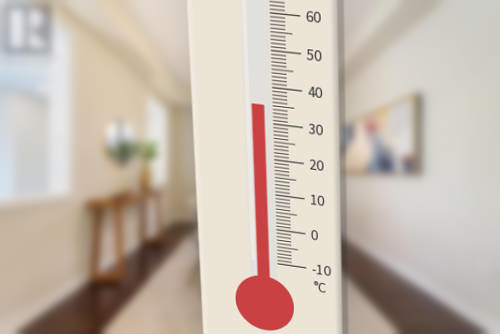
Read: 35°C
